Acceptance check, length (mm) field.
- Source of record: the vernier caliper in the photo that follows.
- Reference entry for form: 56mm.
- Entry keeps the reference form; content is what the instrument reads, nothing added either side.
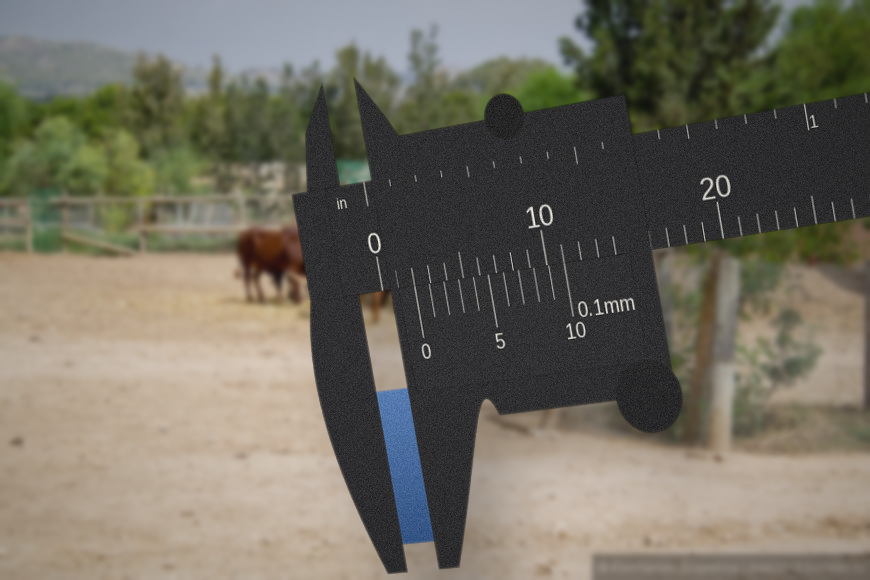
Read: 2.0mm
